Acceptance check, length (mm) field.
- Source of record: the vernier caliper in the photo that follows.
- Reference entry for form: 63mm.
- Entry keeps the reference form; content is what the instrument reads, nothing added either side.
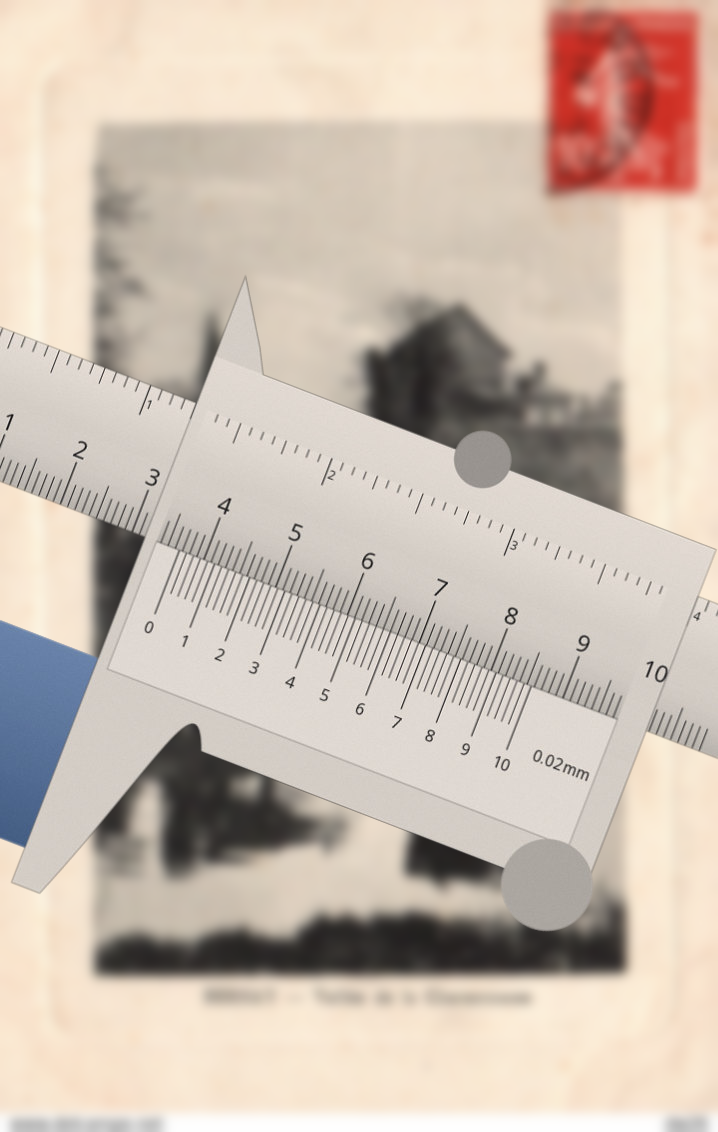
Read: 36.6mm
